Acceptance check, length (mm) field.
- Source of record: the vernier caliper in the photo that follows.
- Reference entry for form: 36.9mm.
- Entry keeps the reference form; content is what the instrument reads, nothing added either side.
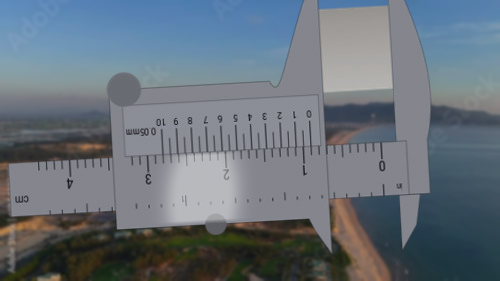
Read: 9.0mm
